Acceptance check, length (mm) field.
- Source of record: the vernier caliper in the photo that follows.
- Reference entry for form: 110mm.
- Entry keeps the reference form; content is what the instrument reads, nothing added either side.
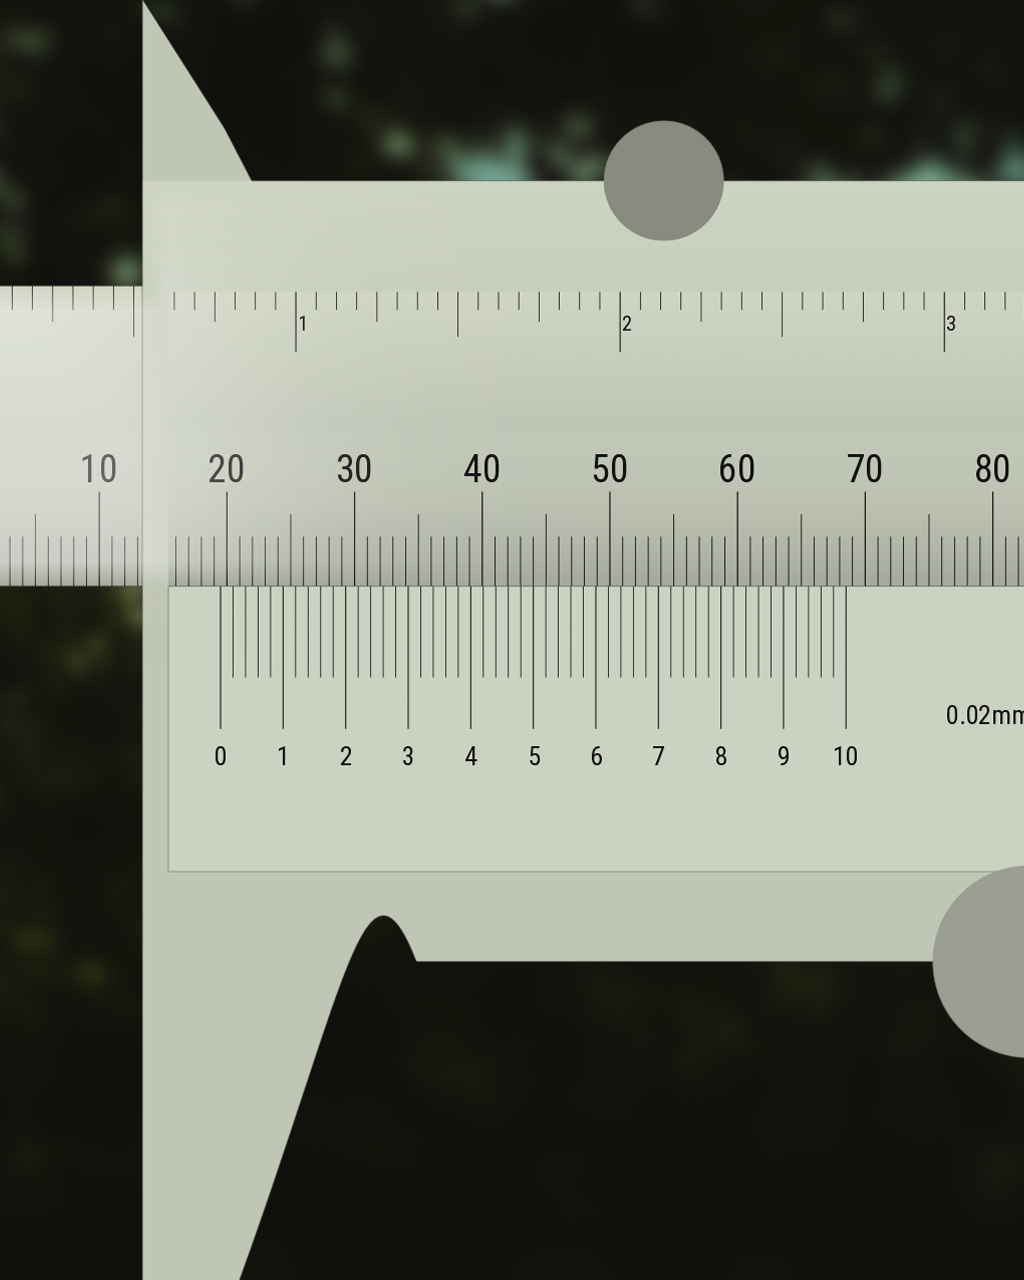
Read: 19.5mm
